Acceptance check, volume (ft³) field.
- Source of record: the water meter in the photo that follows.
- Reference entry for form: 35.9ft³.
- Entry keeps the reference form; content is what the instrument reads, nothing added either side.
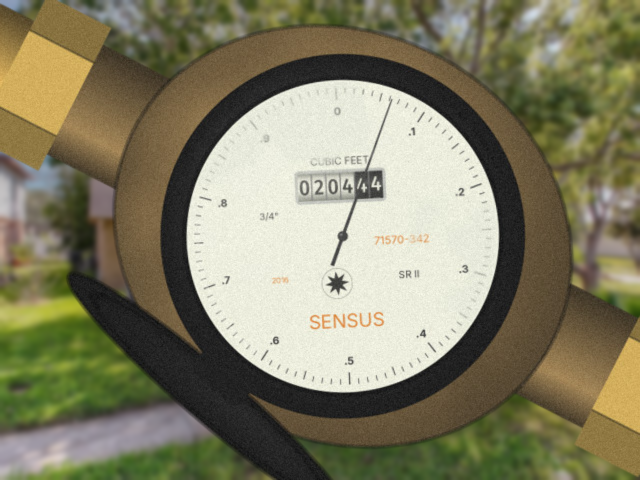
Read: 20444.06ft³
